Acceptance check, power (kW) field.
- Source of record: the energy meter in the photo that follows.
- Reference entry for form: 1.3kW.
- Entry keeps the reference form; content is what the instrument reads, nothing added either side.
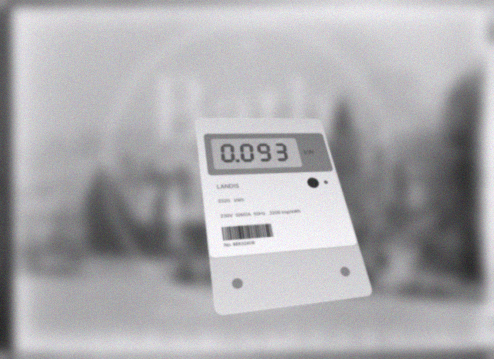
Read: 0.093kW
